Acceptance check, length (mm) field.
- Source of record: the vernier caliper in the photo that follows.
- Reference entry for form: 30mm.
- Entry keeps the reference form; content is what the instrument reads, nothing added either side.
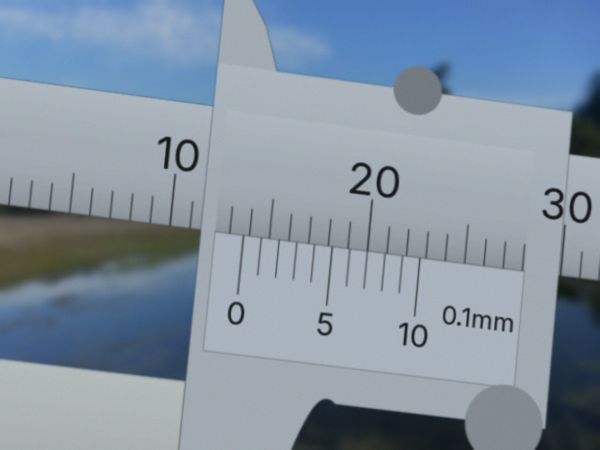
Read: 13.7mm
